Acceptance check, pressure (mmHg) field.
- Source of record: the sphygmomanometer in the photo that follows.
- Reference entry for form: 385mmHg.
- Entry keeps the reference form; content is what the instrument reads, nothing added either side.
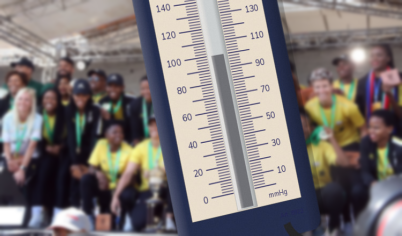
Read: 100mmHg
